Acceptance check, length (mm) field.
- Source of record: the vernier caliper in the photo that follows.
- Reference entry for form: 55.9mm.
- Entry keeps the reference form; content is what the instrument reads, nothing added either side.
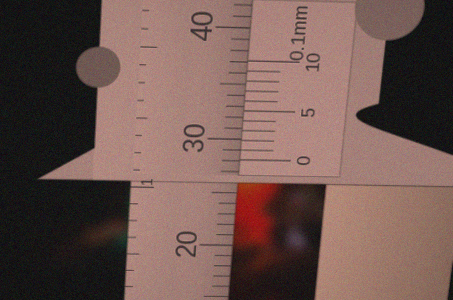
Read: 28.1mm
